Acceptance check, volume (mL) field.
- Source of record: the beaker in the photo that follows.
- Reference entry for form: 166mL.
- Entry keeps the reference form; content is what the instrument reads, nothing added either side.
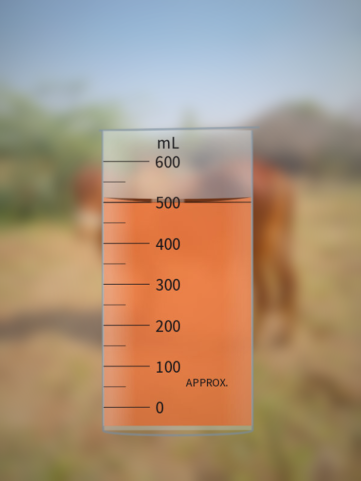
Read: 500mL
